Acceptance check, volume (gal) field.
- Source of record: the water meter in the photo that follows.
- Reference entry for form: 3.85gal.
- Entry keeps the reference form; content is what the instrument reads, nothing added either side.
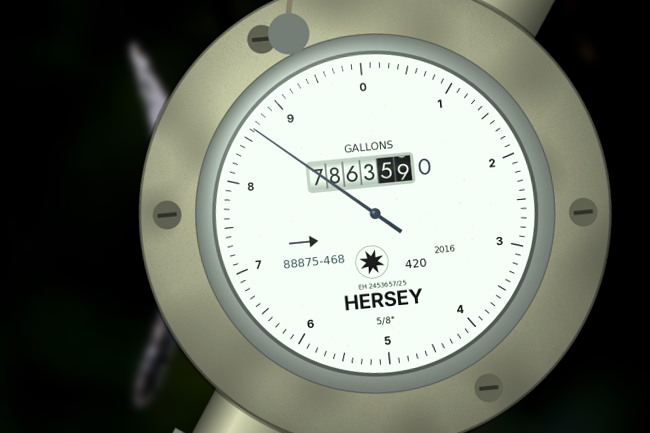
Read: 7863588.6gal
